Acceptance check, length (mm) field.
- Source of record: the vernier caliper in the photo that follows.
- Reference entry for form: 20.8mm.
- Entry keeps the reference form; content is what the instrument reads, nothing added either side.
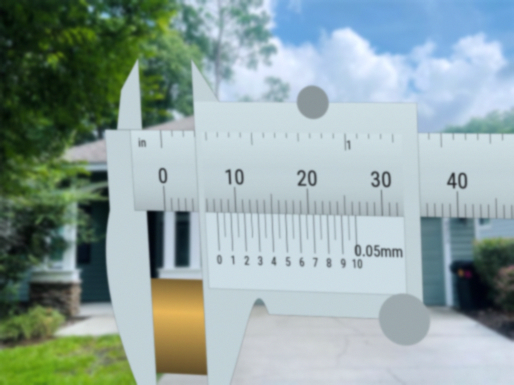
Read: 7.4mm
